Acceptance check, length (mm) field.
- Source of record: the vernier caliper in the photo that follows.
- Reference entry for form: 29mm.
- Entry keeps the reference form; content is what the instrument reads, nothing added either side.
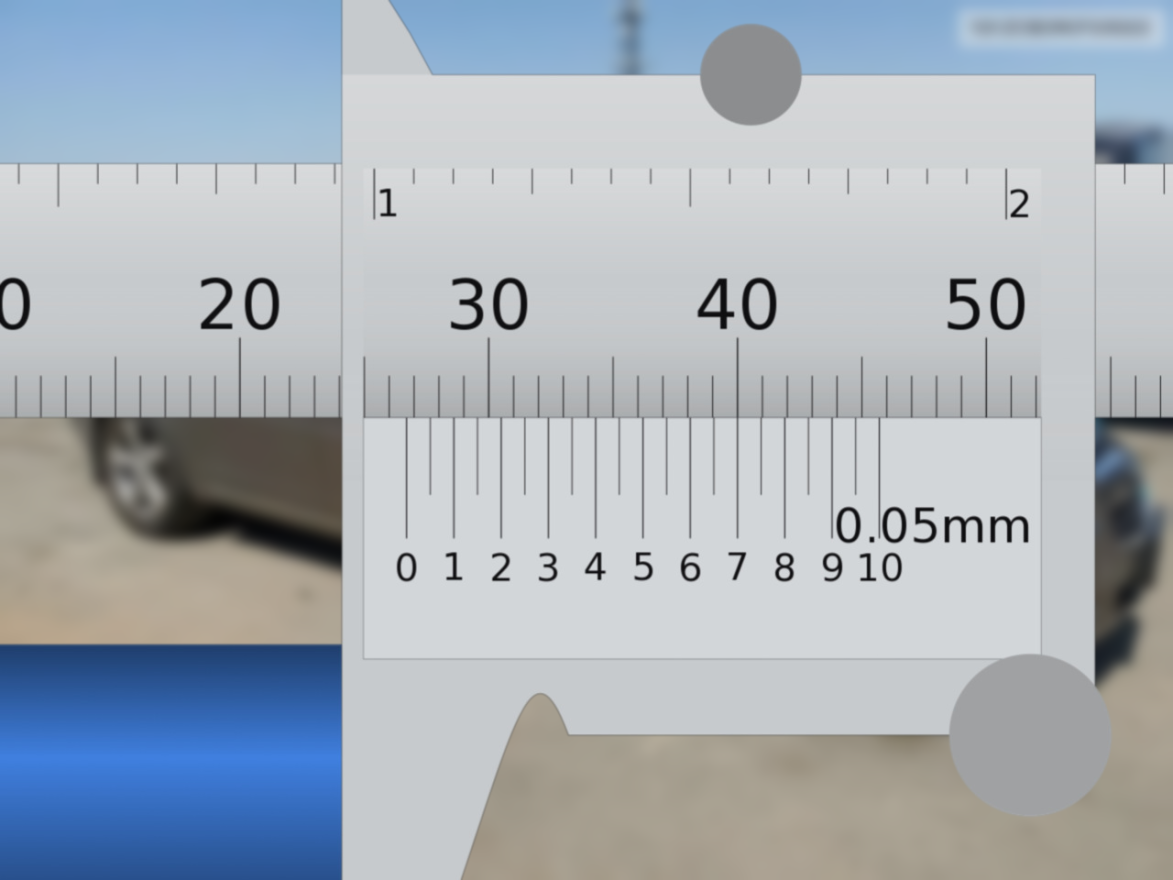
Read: 26.70mm
